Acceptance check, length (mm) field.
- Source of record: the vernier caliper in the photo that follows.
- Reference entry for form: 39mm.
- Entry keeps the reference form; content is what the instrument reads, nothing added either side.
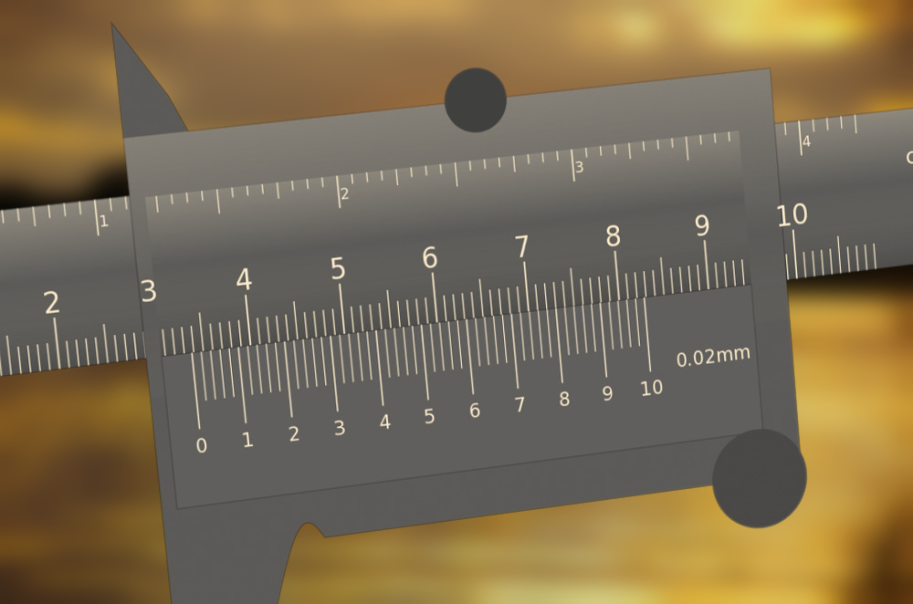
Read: 33.8mm
